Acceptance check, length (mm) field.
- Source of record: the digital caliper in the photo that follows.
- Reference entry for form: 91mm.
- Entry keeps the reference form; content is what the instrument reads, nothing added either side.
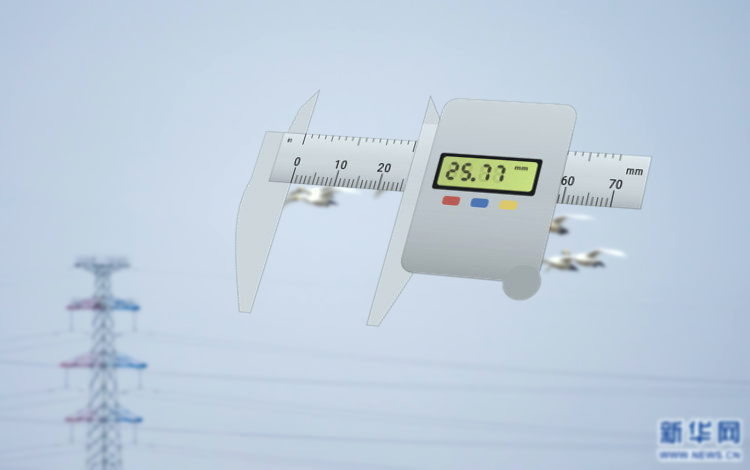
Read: 25.77mm
